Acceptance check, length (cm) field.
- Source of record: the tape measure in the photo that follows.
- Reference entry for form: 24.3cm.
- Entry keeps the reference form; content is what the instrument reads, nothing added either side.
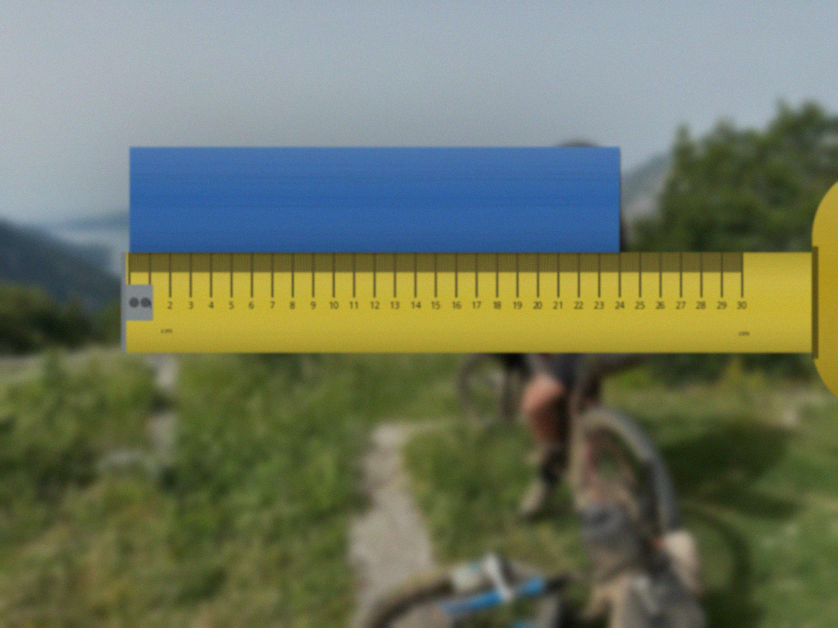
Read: 24cm
